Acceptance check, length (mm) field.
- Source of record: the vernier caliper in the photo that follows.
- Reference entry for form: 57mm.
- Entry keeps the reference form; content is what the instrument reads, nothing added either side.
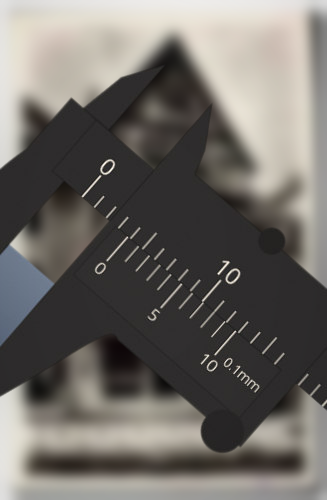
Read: 3.8mm
